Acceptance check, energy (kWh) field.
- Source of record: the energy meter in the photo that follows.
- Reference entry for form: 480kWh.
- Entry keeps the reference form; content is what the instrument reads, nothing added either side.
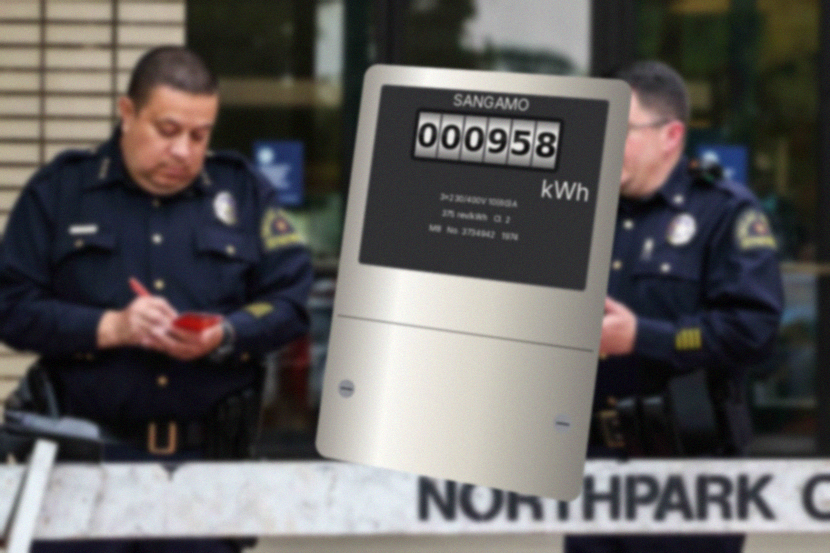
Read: 958kWh
